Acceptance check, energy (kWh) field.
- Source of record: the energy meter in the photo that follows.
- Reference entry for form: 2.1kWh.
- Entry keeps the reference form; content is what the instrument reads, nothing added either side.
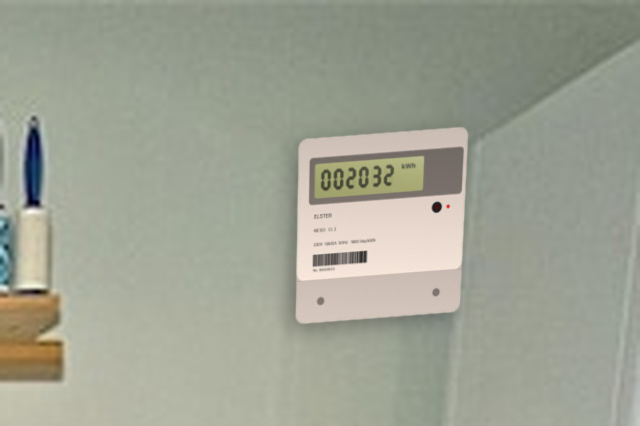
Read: 2032kWh
